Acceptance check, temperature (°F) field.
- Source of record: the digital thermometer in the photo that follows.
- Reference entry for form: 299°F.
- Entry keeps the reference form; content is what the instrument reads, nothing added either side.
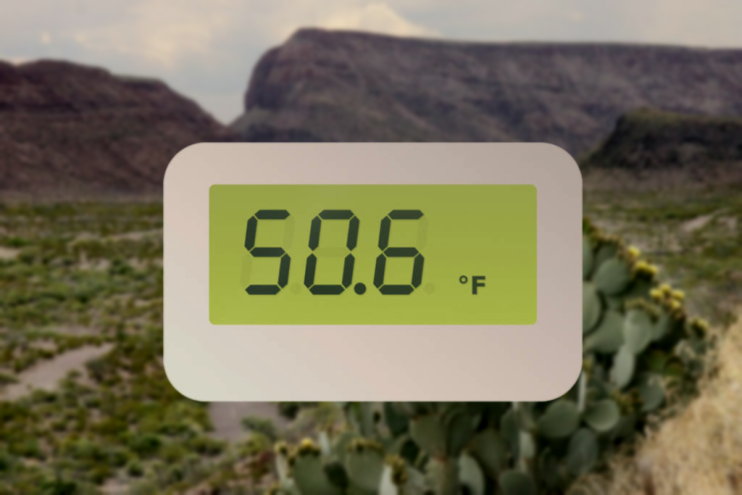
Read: 50.6°F
